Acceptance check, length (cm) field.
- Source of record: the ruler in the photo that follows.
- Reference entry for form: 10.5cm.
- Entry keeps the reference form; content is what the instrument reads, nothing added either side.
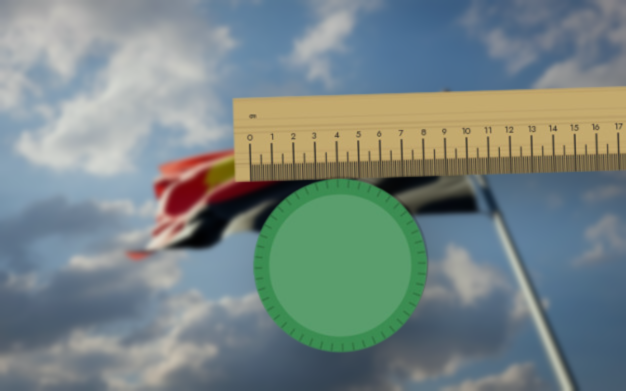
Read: 8cm
